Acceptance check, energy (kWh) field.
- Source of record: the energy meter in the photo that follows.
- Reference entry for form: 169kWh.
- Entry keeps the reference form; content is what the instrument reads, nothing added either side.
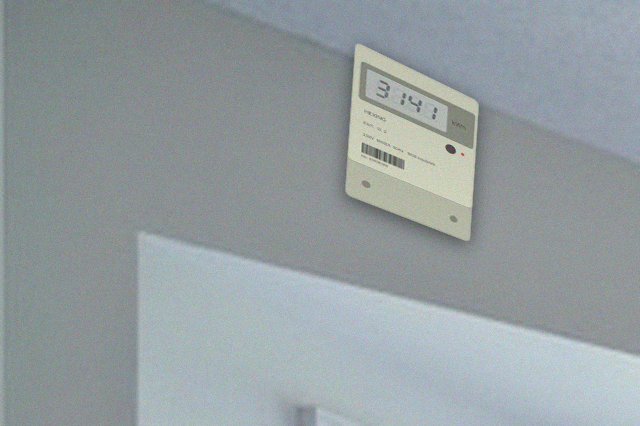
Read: 3141kWh
